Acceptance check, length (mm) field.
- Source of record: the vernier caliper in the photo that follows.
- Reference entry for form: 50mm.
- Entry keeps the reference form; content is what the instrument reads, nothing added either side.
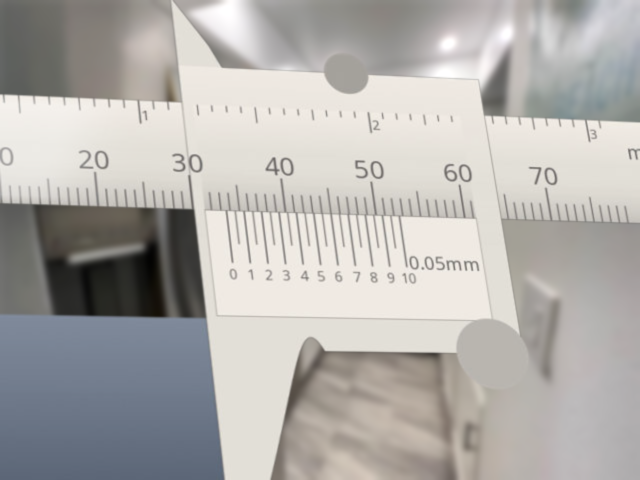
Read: 33.6mm
